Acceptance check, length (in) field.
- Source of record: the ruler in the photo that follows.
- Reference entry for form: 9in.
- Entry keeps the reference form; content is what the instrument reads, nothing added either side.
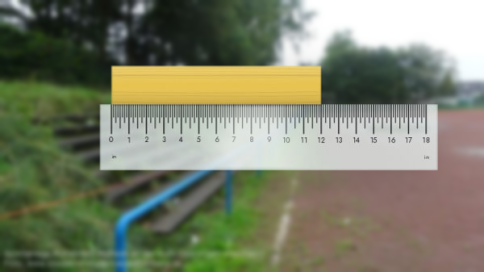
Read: 12in
